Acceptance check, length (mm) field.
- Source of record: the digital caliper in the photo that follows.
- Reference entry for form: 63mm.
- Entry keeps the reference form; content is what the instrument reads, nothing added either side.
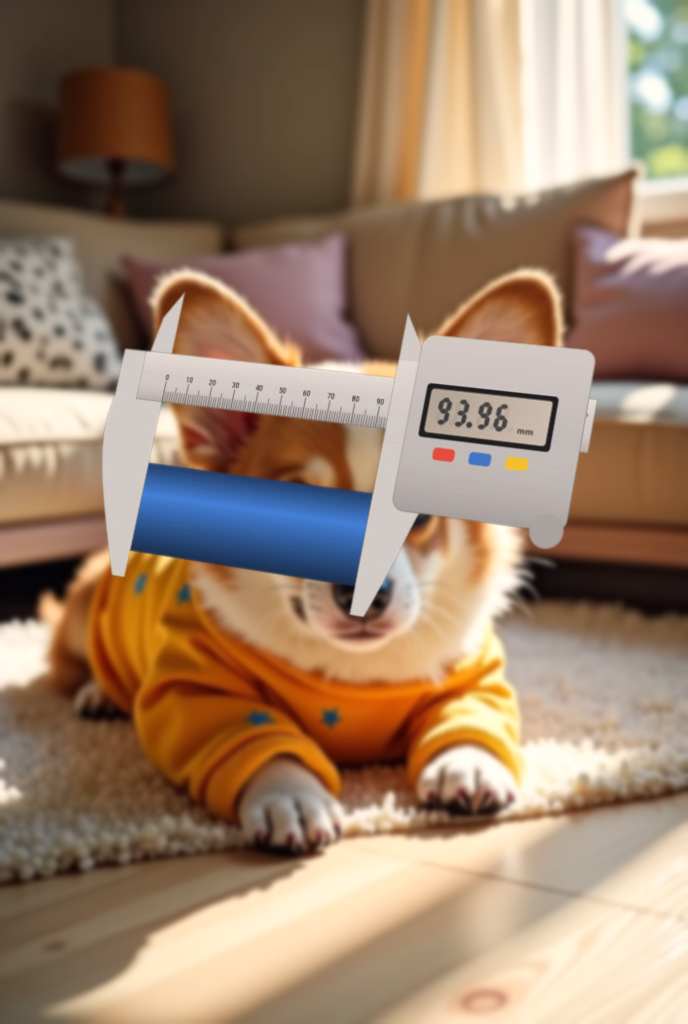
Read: 93.96mm
